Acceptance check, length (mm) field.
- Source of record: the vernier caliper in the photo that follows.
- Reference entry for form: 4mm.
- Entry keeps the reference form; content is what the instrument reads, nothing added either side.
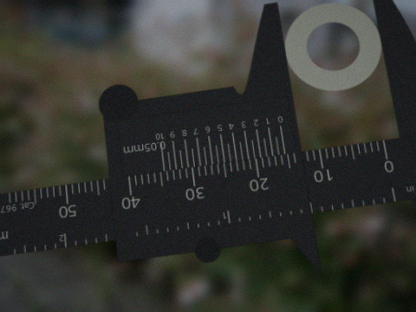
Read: 15.4mm
